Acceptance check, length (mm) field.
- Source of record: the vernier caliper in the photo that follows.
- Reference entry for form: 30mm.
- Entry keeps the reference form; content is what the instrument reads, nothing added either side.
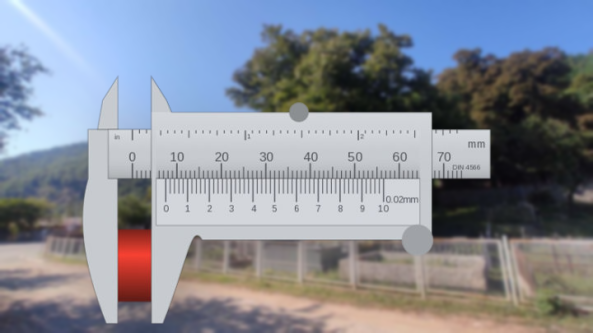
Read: 7.5mm
